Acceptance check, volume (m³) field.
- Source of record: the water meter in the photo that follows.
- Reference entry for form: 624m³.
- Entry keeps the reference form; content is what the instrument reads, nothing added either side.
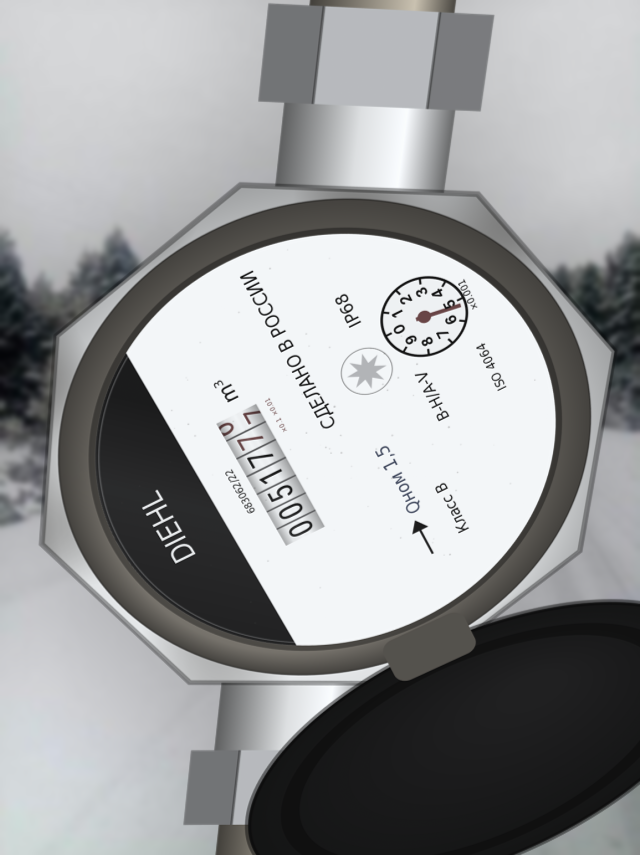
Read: 517.765m³
